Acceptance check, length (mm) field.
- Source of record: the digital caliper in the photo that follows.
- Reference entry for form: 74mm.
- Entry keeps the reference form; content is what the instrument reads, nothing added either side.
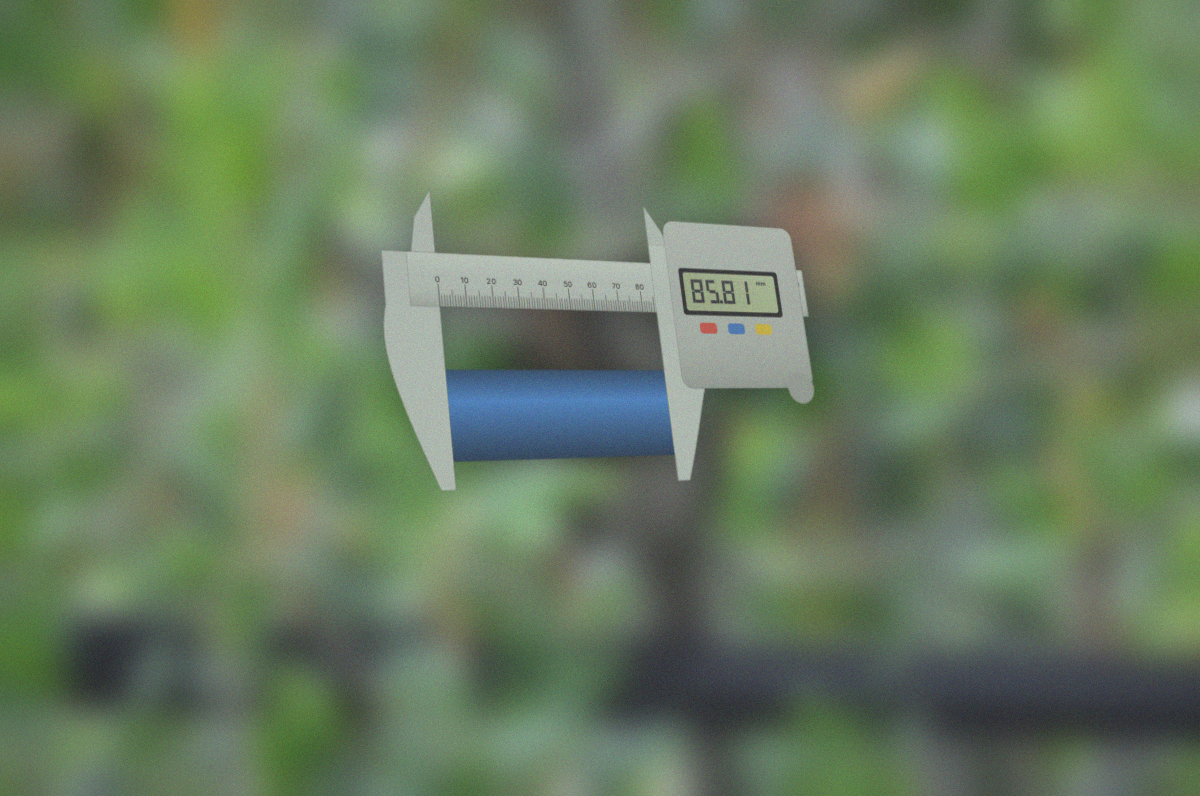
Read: 85.81mm
